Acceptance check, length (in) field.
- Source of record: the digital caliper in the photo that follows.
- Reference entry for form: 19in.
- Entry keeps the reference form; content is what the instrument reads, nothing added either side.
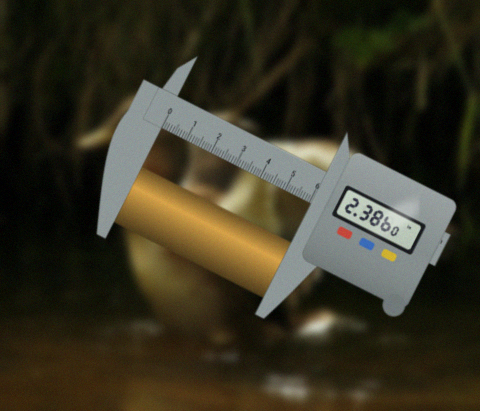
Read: 2.3860in
